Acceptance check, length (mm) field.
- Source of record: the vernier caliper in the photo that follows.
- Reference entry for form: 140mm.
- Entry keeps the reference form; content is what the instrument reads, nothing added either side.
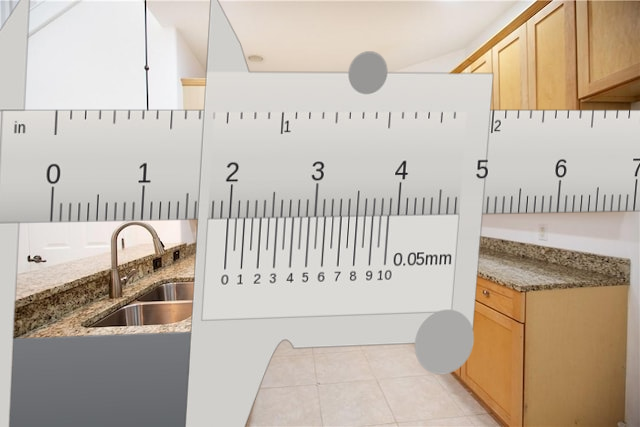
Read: 19.8mm
